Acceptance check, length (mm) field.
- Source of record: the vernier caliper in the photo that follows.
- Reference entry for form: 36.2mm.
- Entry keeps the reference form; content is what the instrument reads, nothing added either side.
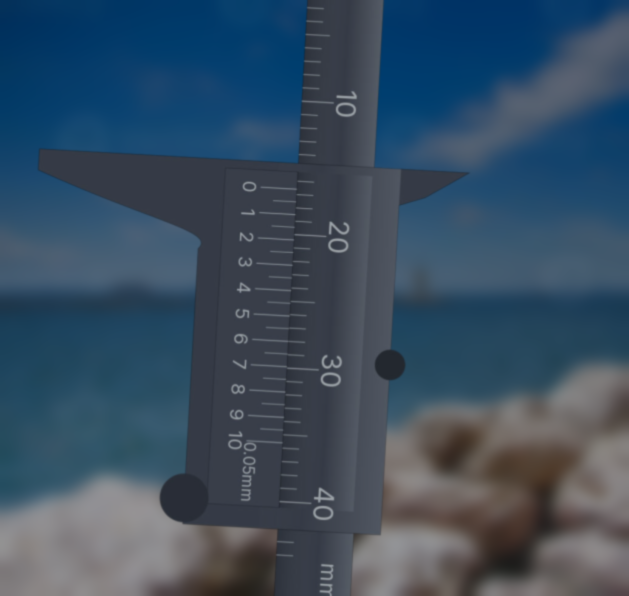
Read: 16.6mm
